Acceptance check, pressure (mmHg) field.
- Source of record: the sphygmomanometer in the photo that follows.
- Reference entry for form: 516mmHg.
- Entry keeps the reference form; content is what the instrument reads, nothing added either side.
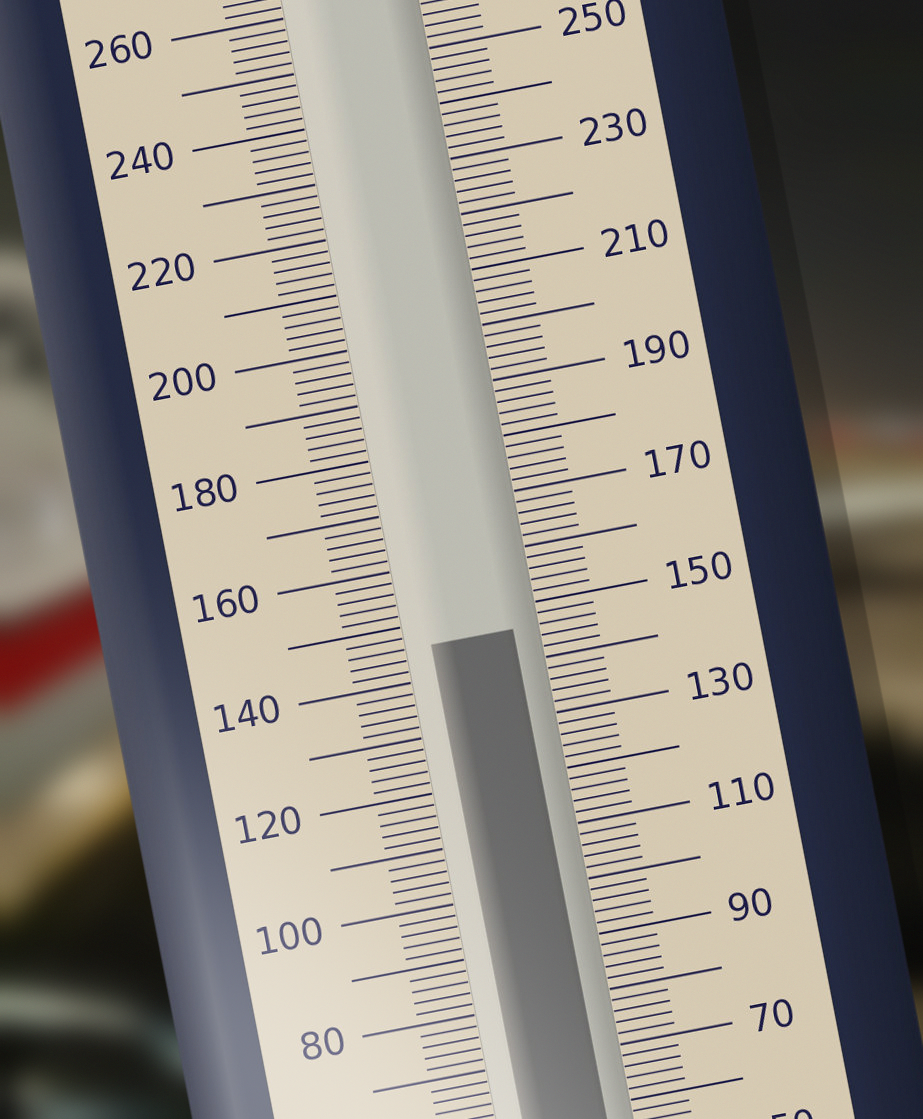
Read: 146mmHg
